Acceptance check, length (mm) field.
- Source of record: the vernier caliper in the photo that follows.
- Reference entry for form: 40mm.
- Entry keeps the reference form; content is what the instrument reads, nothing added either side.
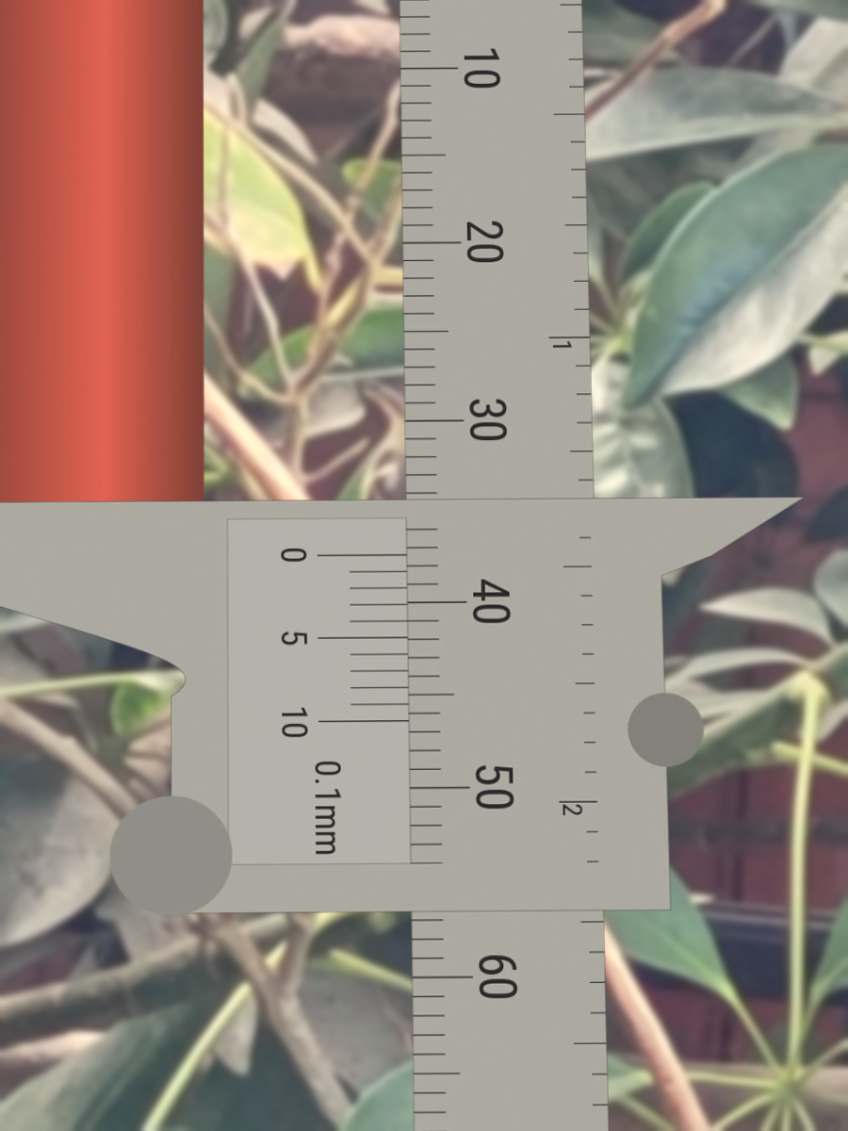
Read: 37.4mm
